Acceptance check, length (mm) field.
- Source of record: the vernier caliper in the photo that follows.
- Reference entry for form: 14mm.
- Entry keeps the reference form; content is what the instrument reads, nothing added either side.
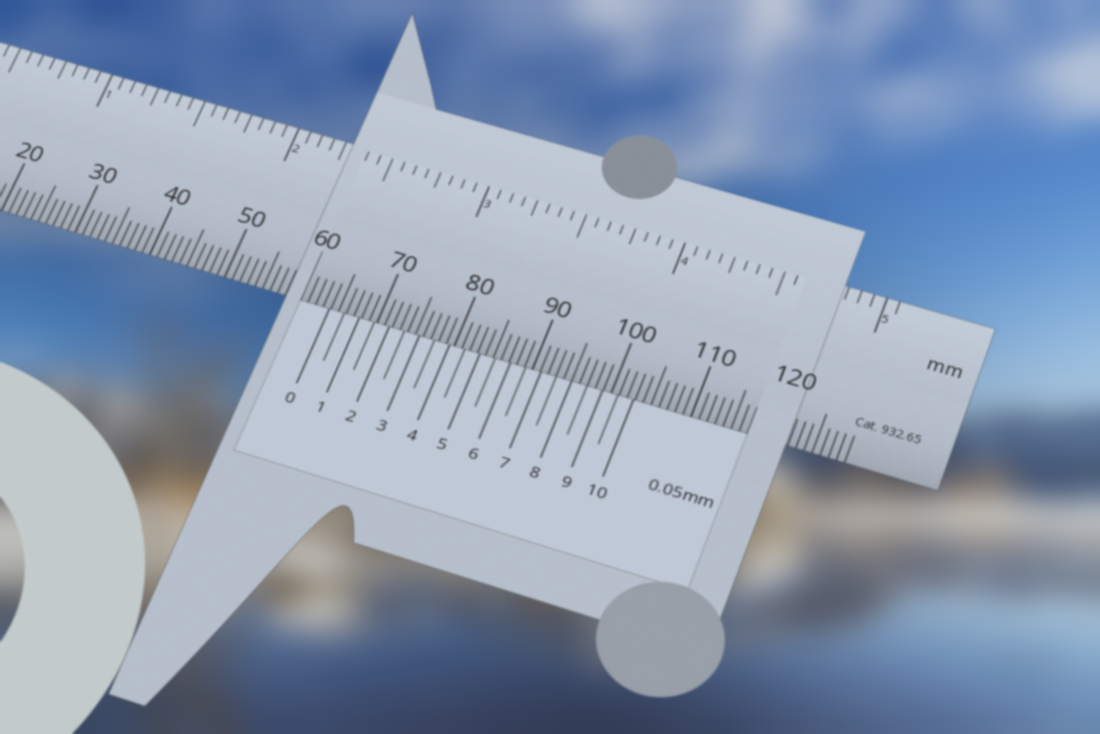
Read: 63.8mm
